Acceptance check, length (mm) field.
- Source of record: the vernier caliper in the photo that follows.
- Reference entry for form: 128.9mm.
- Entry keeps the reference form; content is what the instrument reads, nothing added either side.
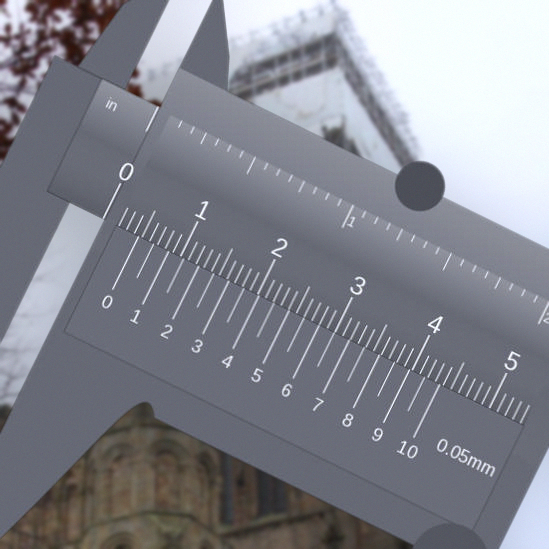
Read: 4.6mm
